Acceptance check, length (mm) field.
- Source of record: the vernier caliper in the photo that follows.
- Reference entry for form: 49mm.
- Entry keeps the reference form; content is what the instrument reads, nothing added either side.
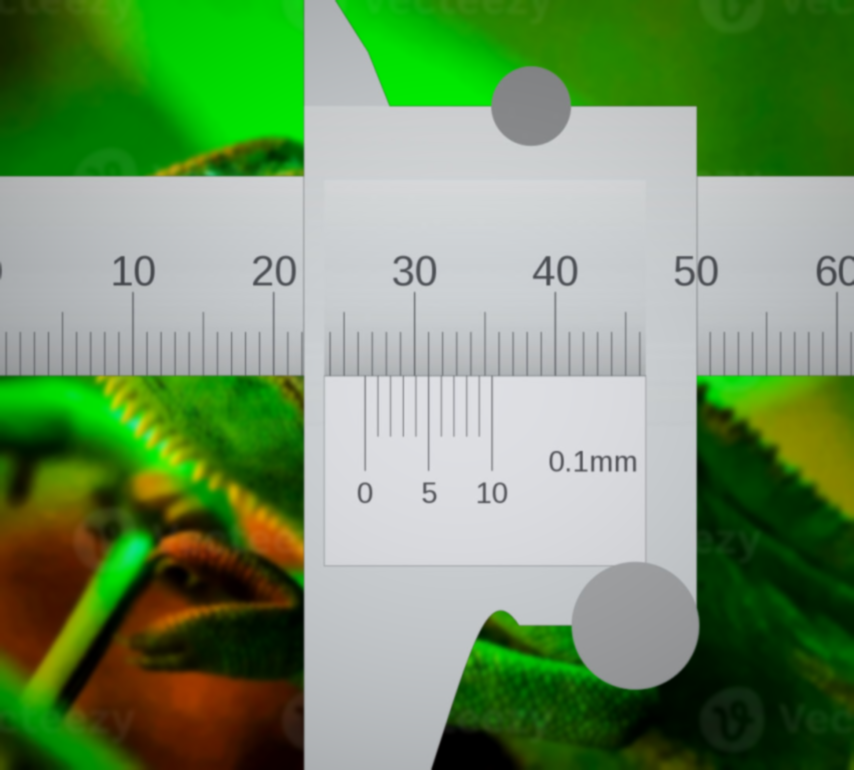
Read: 26.5mm
